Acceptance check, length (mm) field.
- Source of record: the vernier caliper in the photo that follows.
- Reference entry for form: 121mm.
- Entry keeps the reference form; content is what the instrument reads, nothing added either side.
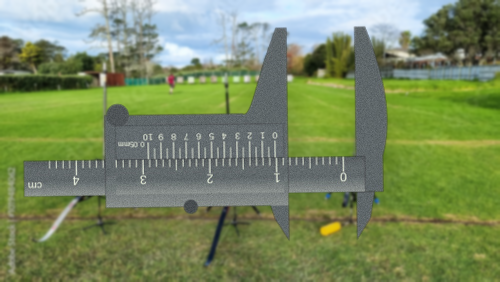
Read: 10.2mm
